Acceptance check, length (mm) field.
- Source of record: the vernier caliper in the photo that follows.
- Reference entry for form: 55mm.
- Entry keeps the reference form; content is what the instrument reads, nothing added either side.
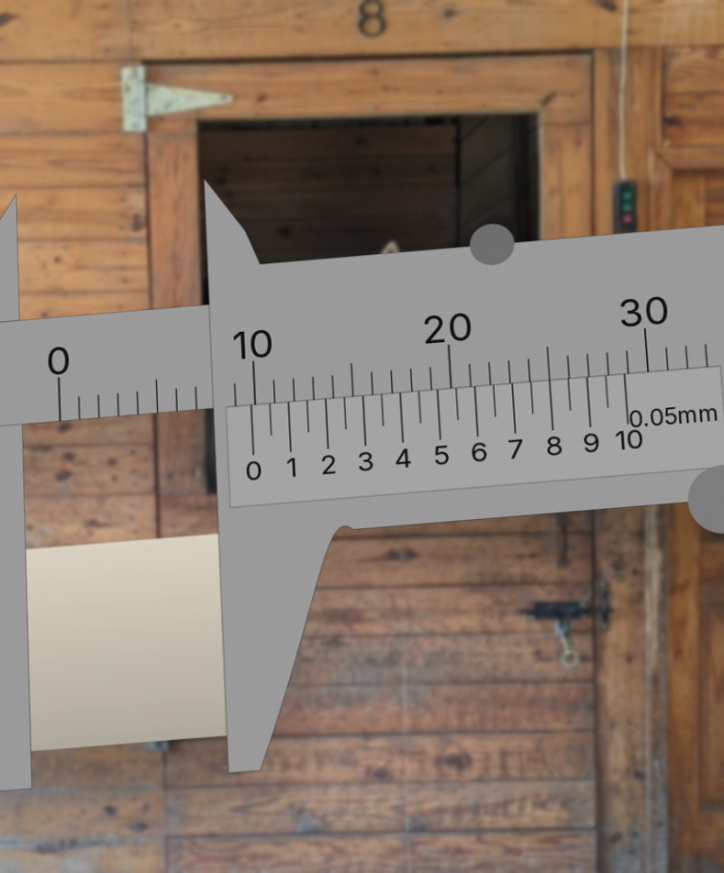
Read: 9.8mm
